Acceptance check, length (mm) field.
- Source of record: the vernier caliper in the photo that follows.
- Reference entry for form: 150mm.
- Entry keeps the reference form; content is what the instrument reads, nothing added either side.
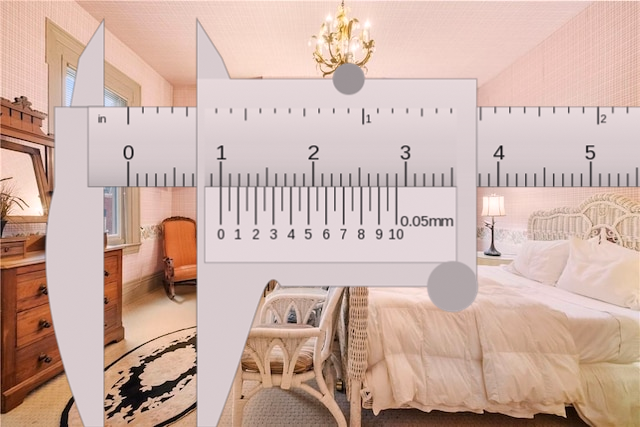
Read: 10.0mm
